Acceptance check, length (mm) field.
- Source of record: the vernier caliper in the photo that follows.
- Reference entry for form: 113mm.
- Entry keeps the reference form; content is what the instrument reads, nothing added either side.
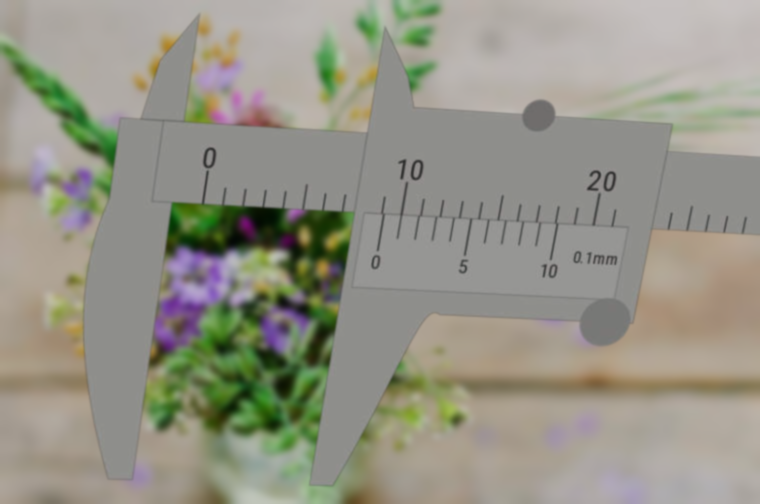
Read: 9.1mm
